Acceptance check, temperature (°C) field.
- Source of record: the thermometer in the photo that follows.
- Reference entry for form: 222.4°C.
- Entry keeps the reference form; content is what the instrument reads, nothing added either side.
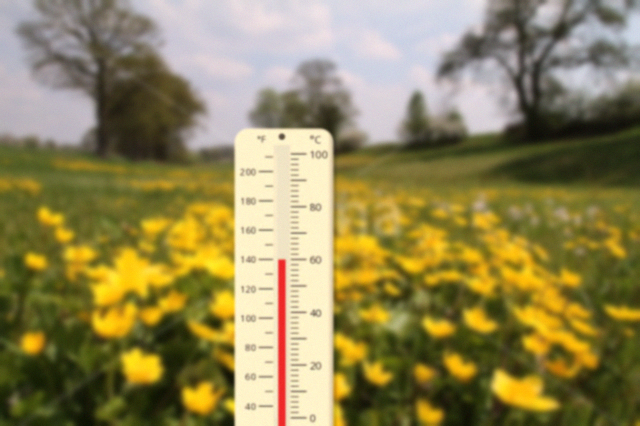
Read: 60°C
